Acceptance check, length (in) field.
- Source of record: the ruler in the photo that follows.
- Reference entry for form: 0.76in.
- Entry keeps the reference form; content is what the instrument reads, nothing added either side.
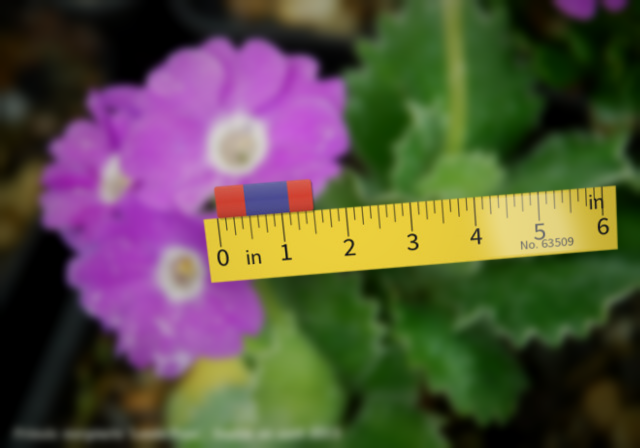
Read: 1.5in
